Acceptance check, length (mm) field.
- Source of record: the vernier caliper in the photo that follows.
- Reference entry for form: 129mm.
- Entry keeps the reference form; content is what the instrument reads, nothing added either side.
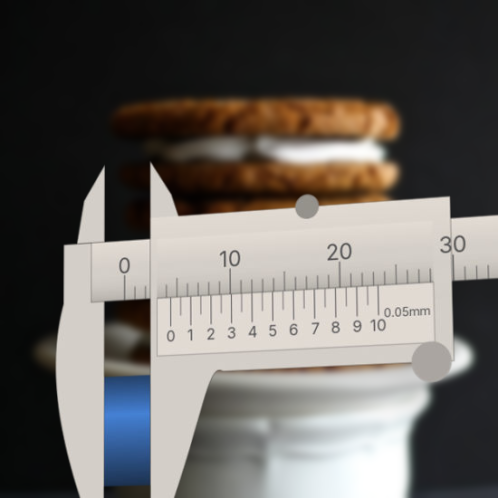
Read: 4.4mm
